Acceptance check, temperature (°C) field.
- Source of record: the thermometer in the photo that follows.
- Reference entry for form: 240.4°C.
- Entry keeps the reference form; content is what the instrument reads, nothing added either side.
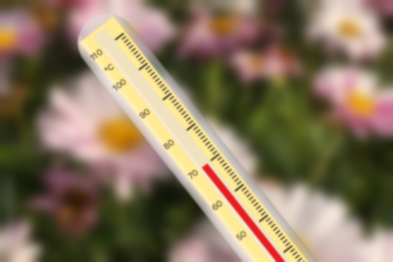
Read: 70°C
